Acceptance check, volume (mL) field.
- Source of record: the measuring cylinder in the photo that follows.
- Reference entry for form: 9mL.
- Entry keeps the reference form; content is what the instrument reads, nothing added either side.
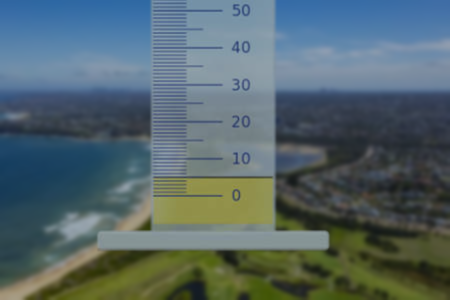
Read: 5mL
